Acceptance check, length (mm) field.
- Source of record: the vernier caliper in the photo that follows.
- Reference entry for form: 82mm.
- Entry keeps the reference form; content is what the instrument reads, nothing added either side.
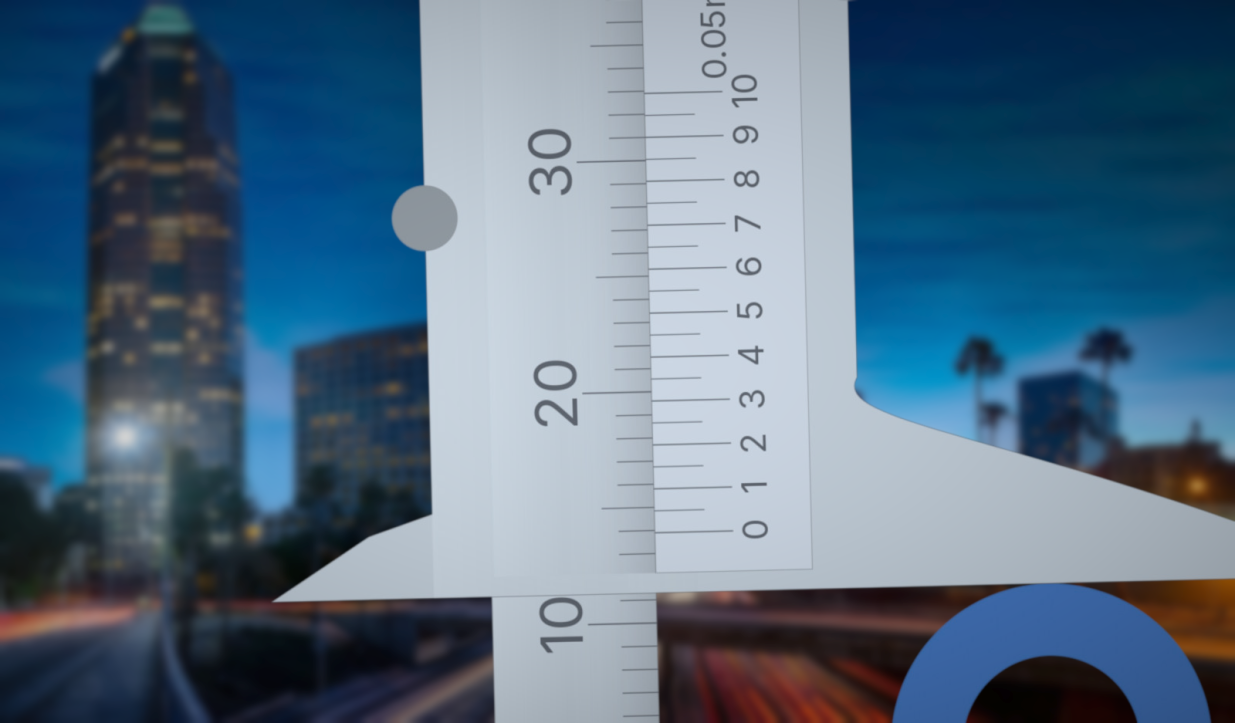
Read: 13.9mm
